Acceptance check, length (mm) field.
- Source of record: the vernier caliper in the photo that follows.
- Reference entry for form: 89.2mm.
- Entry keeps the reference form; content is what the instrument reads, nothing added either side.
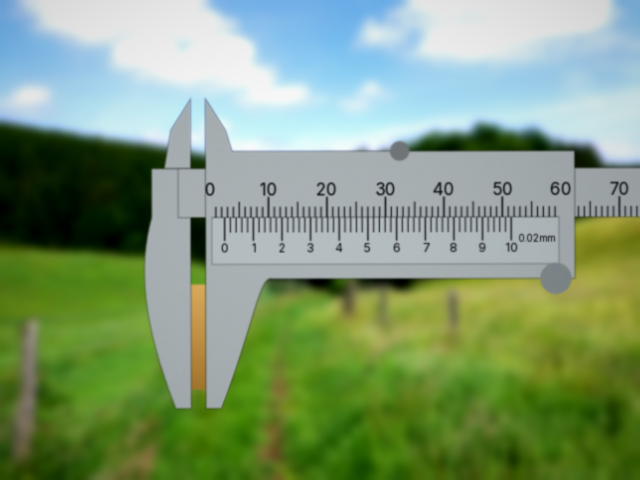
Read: 2.5mm
